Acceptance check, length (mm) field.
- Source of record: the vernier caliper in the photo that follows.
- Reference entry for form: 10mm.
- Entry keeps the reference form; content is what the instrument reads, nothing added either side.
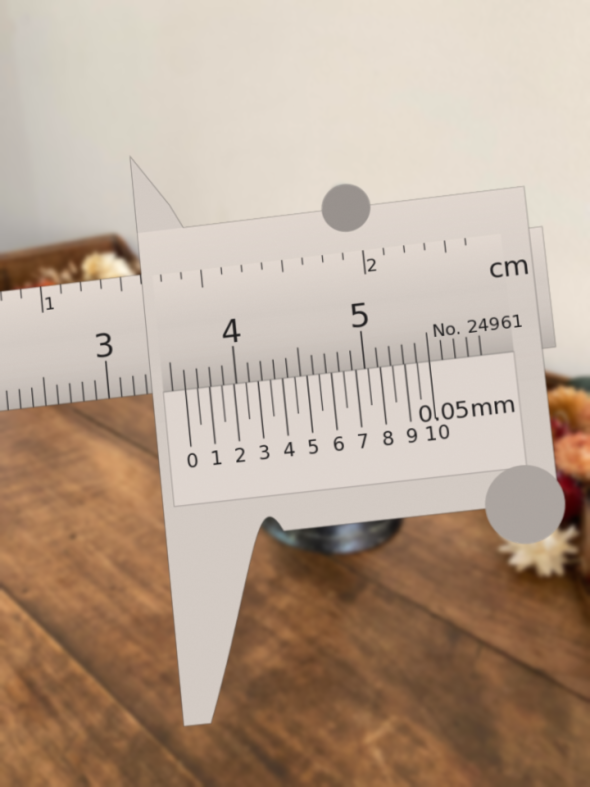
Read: 36.0mm
